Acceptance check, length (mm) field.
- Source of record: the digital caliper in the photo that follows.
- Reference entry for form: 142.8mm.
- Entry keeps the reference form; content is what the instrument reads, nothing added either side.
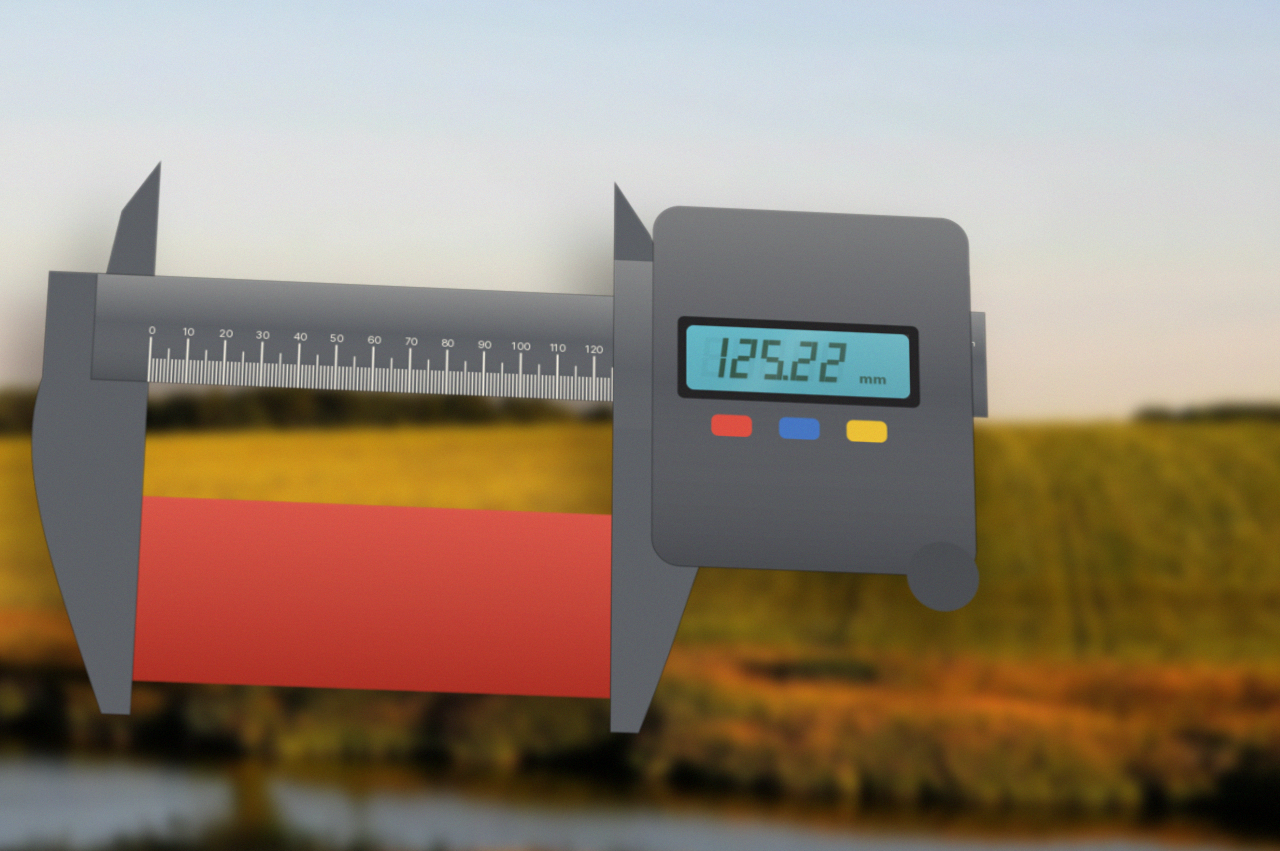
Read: 125.22mm
